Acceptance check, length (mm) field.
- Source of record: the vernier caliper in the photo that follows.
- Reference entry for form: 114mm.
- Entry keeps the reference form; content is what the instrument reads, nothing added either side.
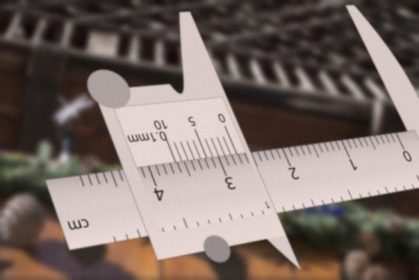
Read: 27.2mm
